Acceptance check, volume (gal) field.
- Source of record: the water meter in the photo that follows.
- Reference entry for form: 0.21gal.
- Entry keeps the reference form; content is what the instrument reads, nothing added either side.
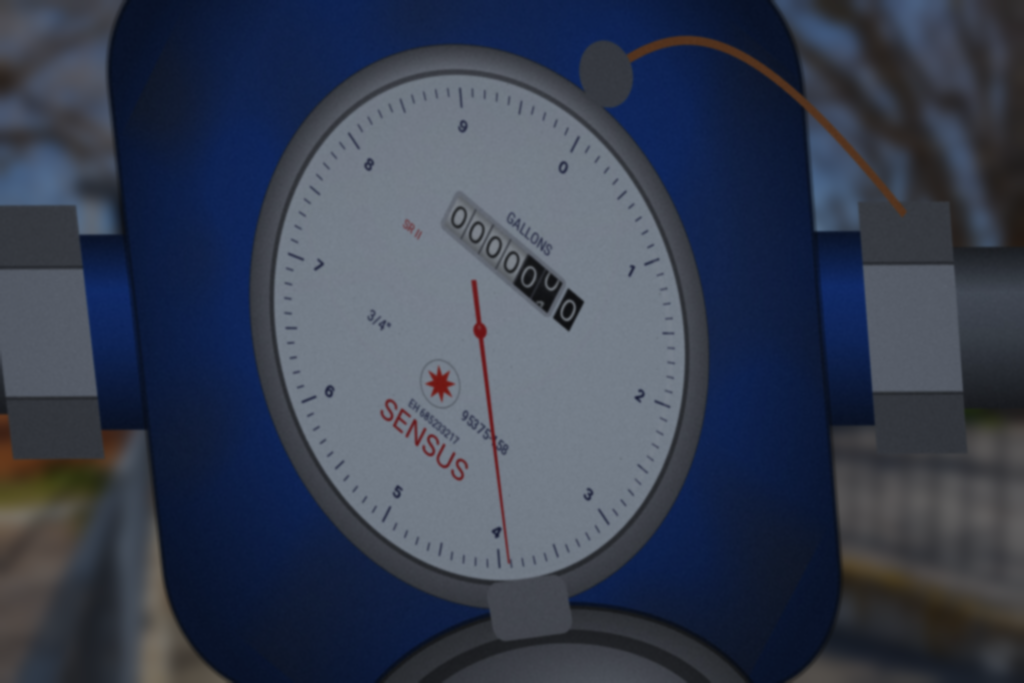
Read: 3.9gal
